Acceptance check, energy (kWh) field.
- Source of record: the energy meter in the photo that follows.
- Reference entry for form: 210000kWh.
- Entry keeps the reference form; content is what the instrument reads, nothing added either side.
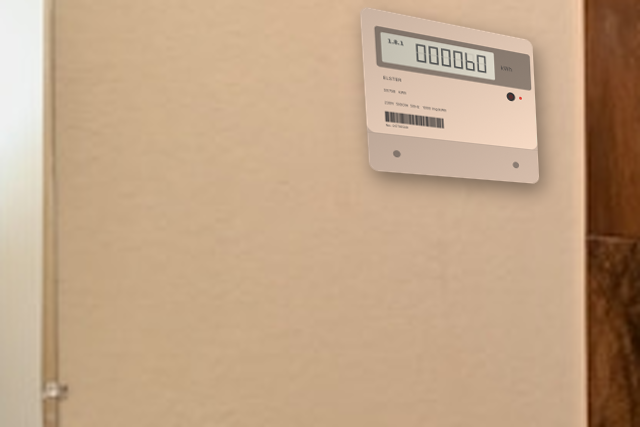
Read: 60kWh
